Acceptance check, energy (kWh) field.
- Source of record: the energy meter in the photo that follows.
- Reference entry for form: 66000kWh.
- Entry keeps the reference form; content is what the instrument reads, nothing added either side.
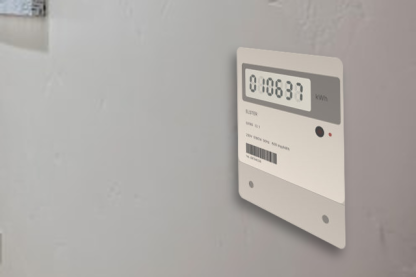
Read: 10637kWh
